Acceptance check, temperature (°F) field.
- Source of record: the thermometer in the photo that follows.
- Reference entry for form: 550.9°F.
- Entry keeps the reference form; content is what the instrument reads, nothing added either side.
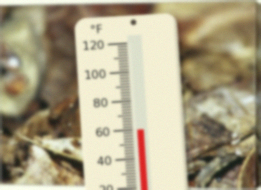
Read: 60°F
